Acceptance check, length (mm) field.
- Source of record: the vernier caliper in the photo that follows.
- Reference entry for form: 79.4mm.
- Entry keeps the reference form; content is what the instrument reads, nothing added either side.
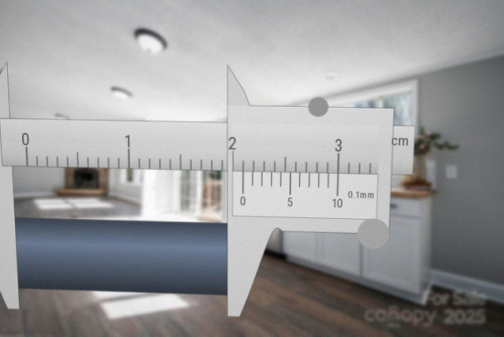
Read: 21.0mm
